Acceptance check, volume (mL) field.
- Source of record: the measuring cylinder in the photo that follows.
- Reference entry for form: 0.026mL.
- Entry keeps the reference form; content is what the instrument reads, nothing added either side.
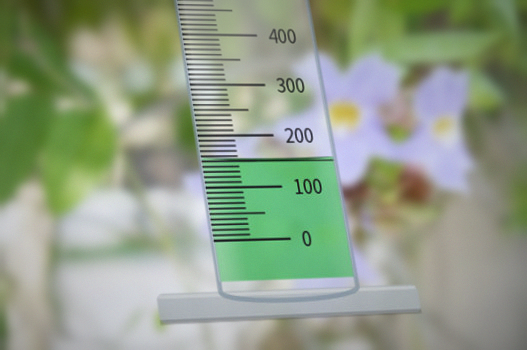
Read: 150mL
